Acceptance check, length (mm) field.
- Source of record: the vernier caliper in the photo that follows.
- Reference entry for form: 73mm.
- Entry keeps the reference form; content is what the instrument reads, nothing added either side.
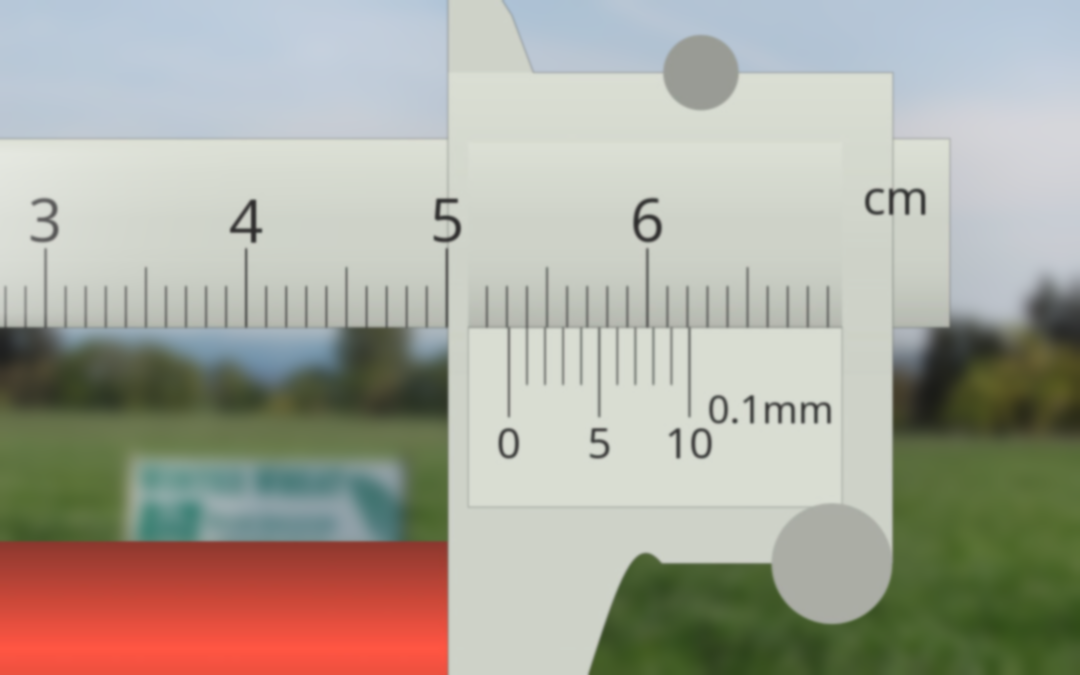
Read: 53.1mm
